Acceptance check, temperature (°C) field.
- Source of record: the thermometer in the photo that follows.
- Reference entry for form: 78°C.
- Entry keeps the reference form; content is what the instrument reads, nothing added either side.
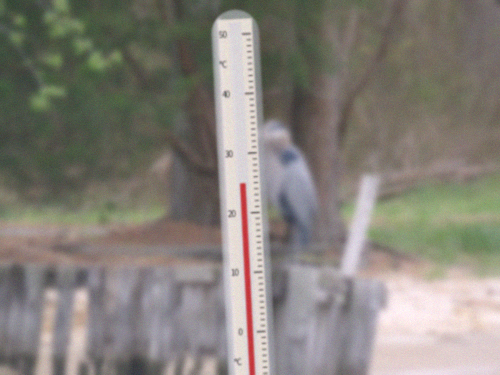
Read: 25°C
